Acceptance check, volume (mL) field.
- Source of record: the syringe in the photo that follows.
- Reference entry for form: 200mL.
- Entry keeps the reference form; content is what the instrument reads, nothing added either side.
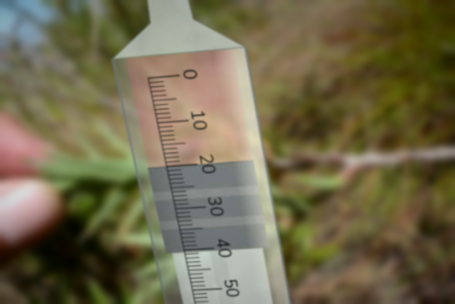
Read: 20mL
